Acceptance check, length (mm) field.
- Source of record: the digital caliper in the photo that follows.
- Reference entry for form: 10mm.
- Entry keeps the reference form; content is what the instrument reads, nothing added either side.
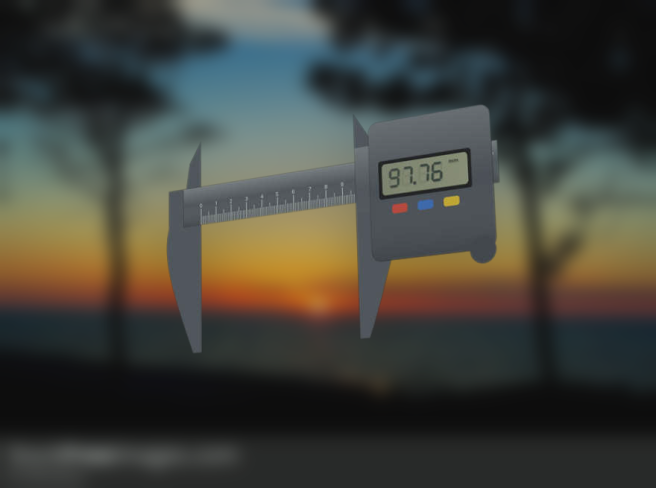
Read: 97.76mm
